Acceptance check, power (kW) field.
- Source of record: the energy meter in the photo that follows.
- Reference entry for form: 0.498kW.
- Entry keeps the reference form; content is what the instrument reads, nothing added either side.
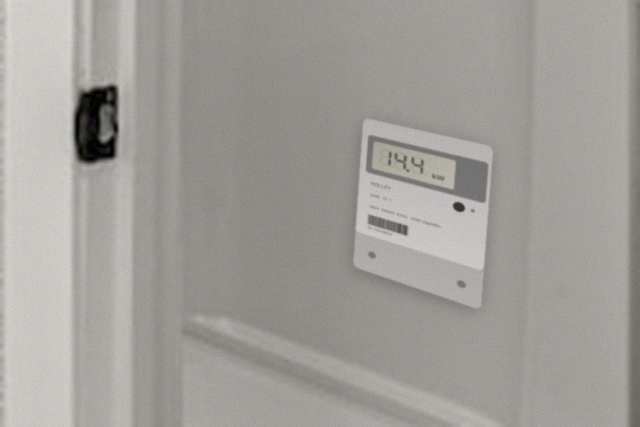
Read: 14.4kW
